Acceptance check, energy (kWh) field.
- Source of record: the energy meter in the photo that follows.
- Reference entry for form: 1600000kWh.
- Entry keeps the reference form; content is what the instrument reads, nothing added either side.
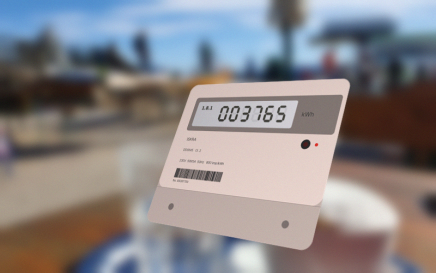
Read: 3765kWh
